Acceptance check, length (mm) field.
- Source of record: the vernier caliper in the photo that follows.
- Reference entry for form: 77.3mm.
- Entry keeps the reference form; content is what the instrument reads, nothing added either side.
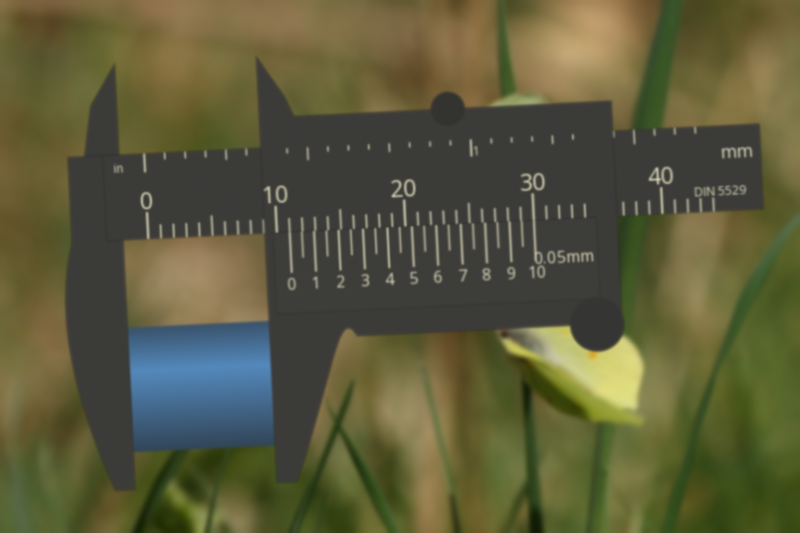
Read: 11.0mm
